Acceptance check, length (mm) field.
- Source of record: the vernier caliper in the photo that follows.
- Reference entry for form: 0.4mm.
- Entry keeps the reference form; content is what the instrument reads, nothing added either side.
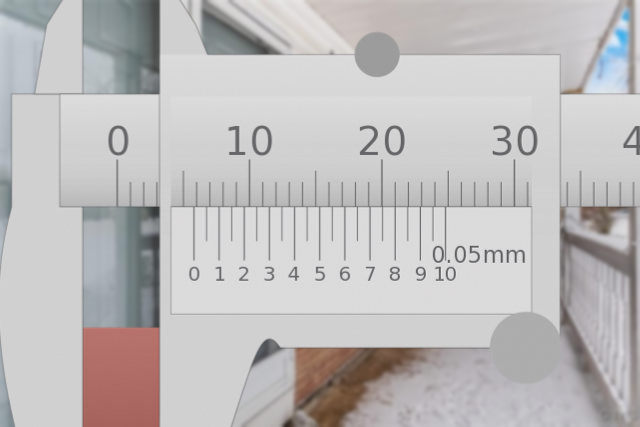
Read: 5.8mm
